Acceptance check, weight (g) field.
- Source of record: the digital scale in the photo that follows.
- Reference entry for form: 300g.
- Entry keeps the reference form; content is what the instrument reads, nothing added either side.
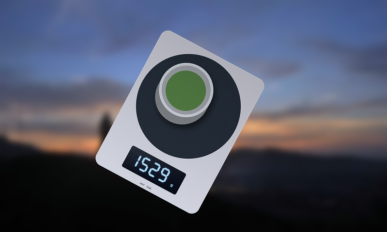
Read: 1529g
